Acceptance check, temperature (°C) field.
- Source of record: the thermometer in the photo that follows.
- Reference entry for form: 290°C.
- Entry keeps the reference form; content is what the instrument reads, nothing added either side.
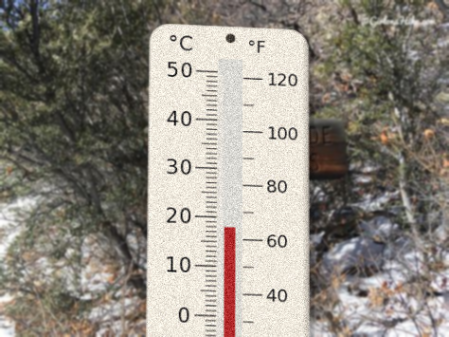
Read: 18°C
